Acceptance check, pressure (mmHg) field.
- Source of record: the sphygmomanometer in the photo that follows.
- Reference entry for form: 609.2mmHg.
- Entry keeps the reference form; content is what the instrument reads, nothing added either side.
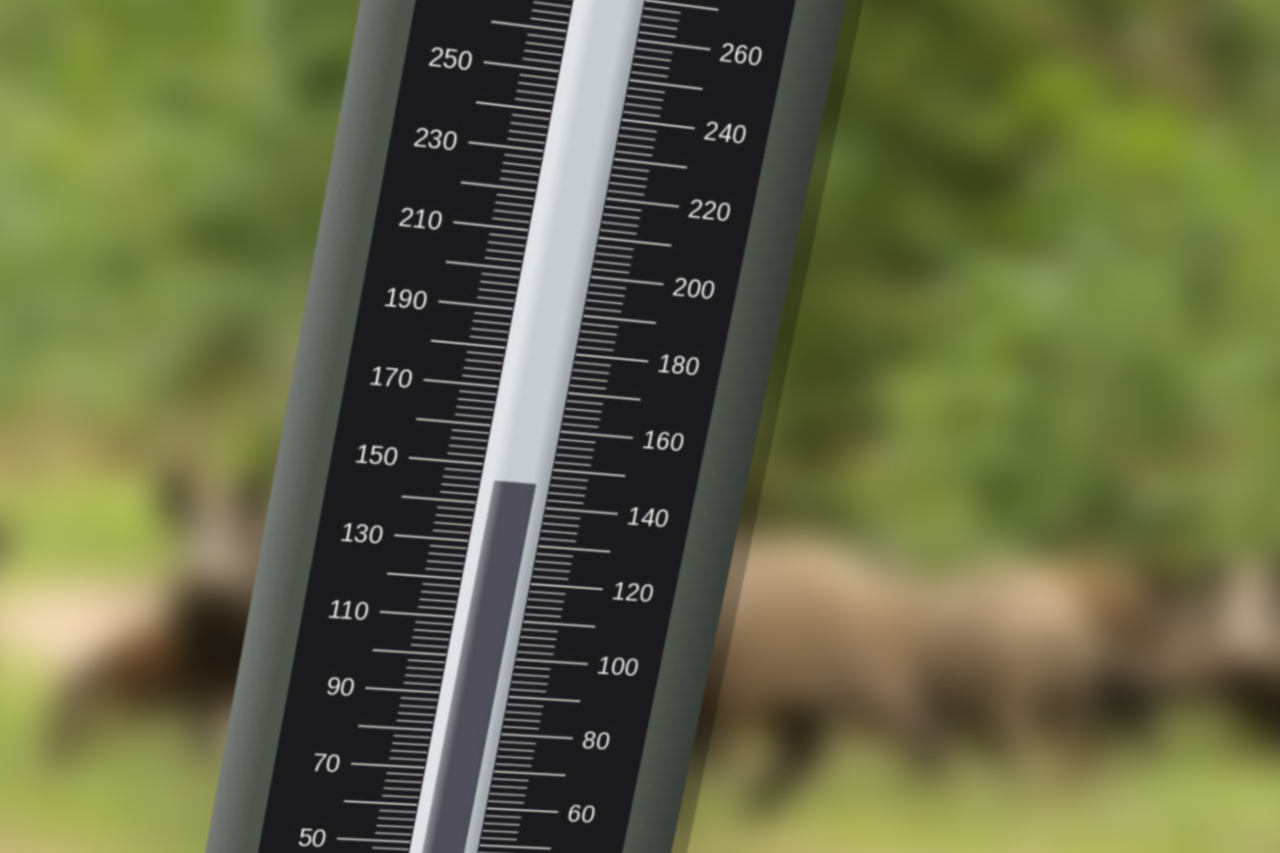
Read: 146mmHg
